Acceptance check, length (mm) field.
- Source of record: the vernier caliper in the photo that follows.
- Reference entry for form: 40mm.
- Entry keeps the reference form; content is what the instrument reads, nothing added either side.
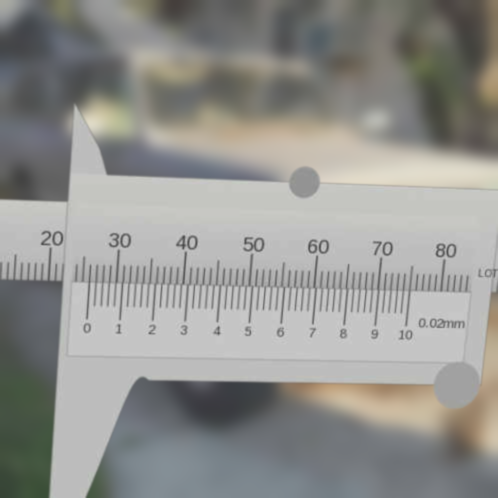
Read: 26.0mm
